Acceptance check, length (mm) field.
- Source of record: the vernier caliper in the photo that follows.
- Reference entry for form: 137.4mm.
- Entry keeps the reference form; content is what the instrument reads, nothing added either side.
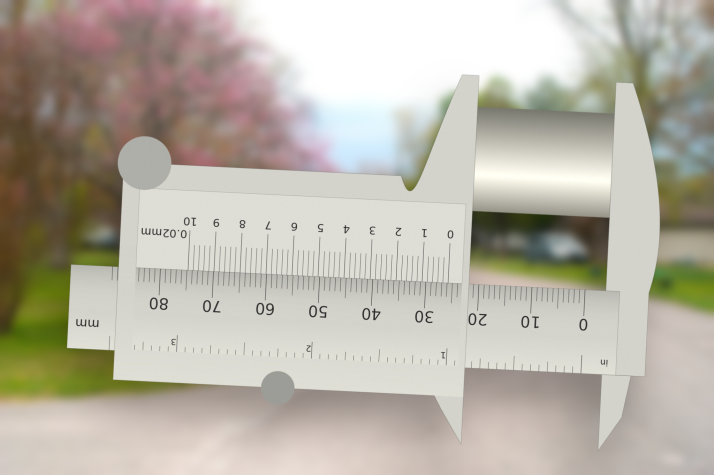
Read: 25.8mm
